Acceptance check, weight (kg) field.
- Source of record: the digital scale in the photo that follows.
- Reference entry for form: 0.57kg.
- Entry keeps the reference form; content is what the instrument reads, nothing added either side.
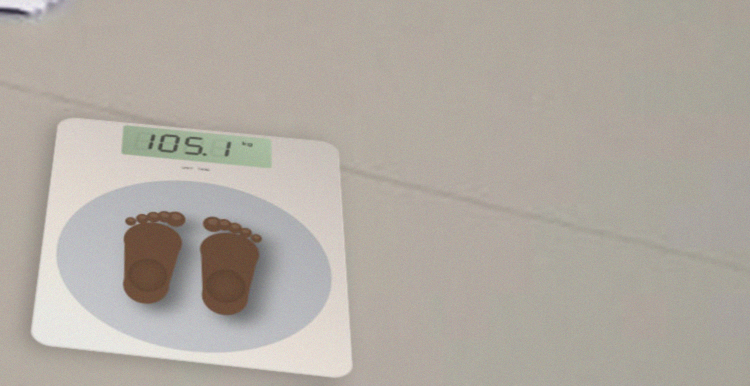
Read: 105.1kg
